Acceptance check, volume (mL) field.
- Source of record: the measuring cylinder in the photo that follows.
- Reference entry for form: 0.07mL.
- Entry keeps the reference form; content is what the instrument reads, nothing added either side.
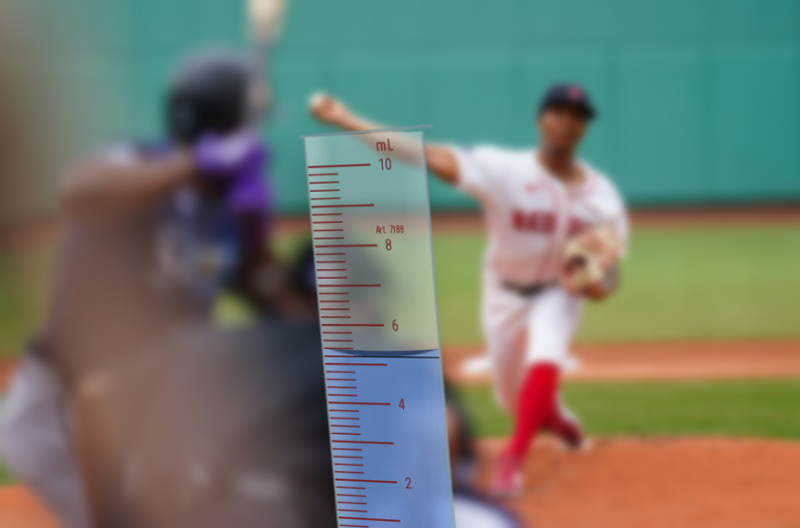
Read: 5.2mL
